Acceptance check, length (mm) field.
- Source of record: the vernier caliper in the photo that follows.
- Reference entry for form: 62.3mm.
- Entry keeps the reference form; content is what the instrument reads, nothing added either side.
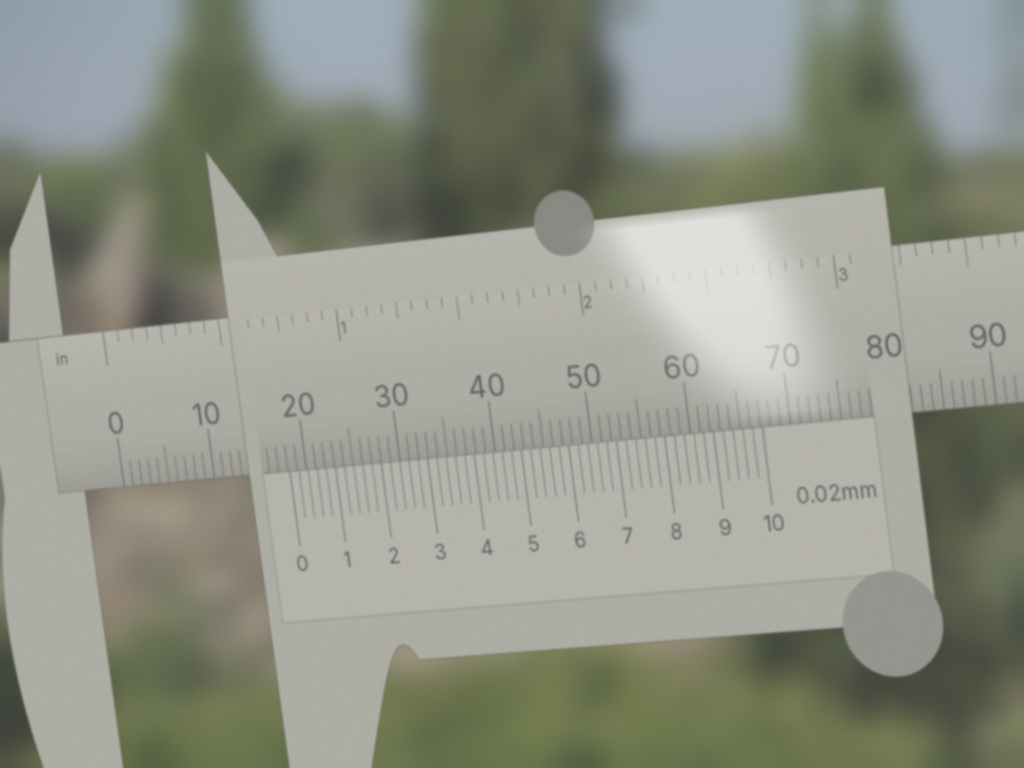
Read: 18.2mm
